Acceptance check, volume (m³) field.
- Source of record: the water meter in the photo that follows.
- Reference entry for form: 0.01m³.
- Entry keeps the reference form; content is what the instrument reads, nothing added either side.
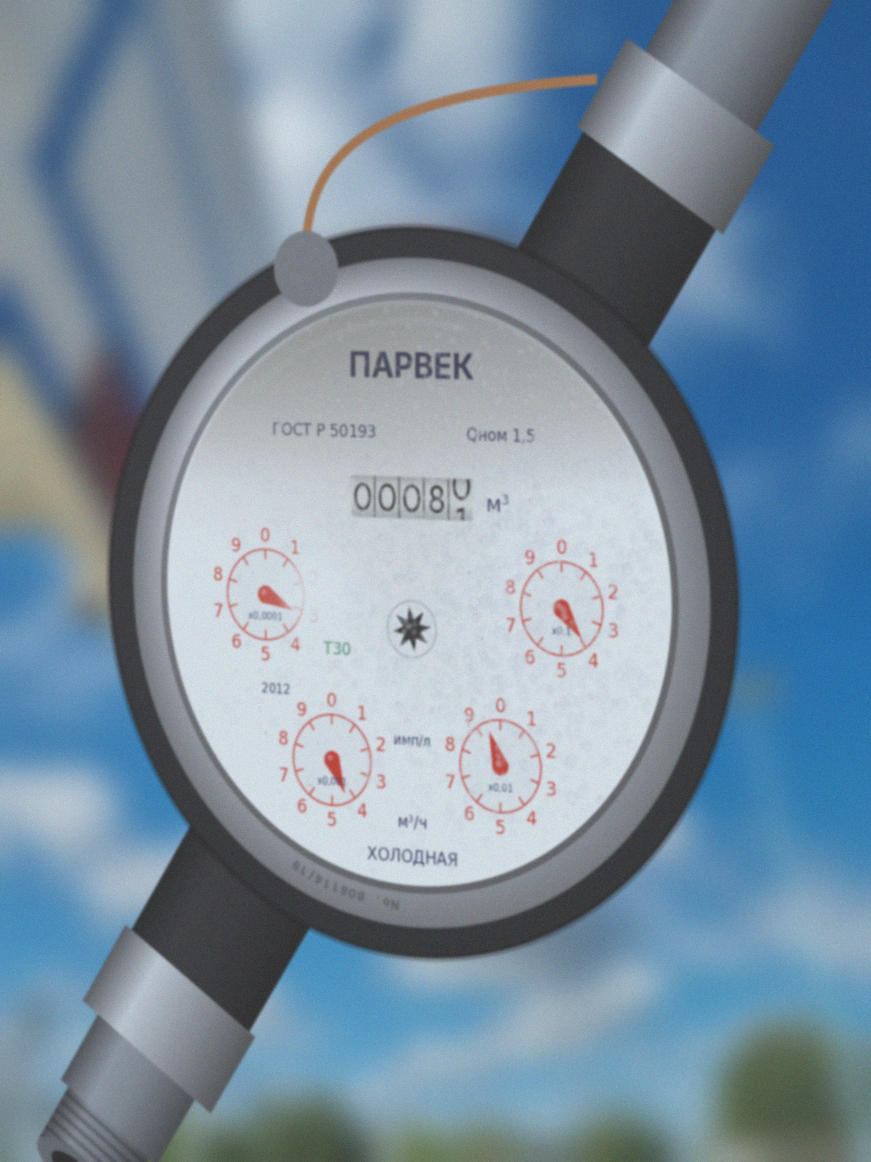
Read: 80.3943m³
